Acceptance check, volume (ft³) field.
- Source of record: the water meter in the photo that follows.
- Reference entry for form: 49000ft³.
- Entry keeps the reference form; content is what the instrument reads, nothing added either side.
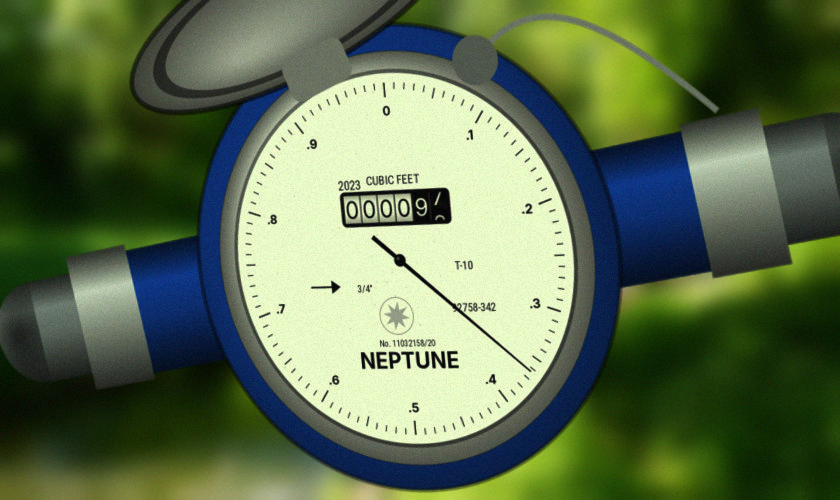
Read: 97.36ft³
